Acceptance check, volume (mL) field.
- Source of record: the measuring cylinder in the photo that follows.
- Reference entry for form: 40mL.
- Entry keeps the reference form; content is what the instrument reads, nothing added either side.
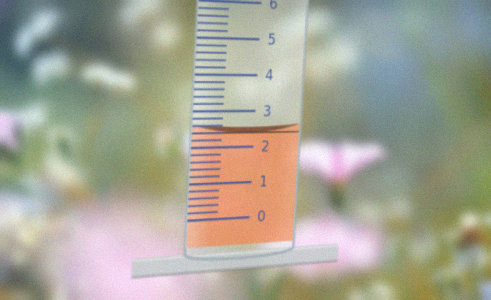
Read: 2.4mL
